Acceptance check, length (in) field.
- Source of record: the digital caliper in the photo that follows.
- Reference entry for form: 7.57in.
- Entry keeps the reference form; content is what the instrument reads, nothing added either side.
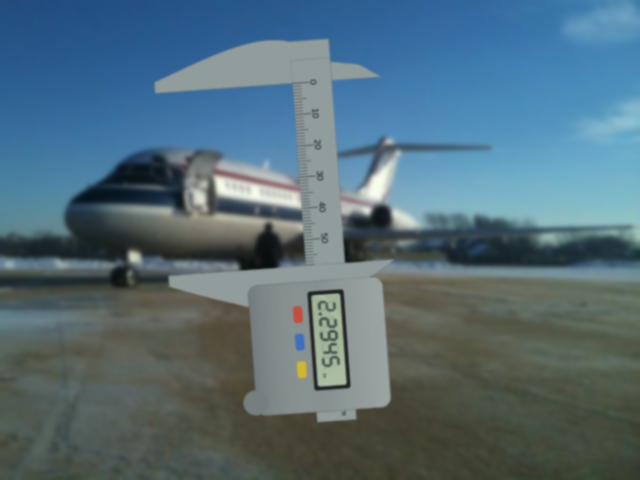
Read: 2.2945in
